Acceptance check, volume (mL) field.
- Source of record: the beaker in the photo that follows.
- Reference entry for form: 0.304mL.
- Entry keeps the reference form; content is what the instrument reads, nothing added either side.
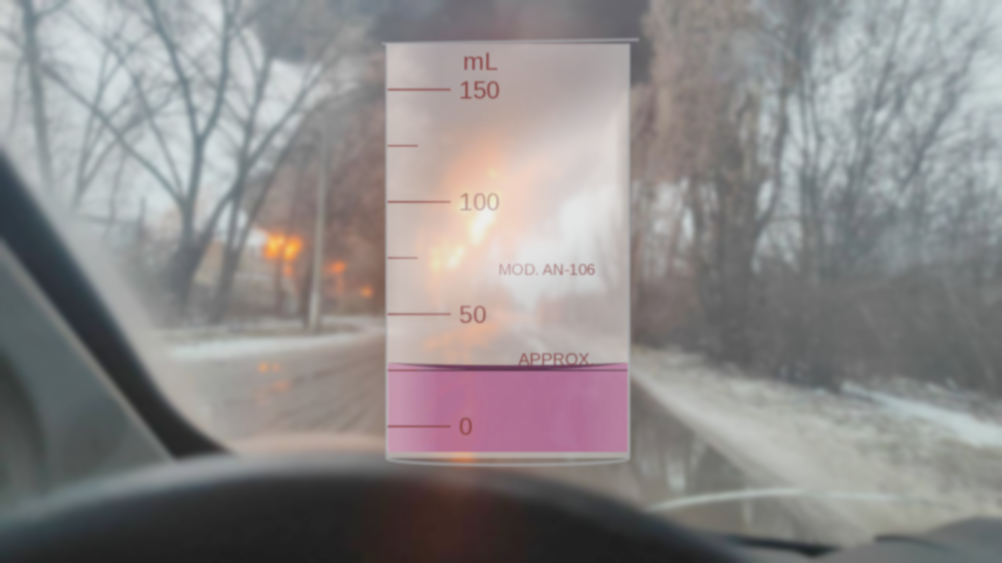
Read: 25mL
